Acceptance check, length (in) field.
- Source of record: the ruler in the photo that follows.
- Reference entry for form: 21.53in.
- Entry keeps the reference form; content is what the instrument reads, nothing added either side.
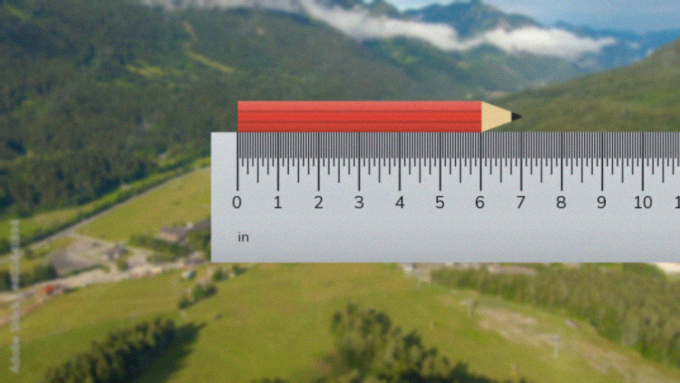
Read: 7in
